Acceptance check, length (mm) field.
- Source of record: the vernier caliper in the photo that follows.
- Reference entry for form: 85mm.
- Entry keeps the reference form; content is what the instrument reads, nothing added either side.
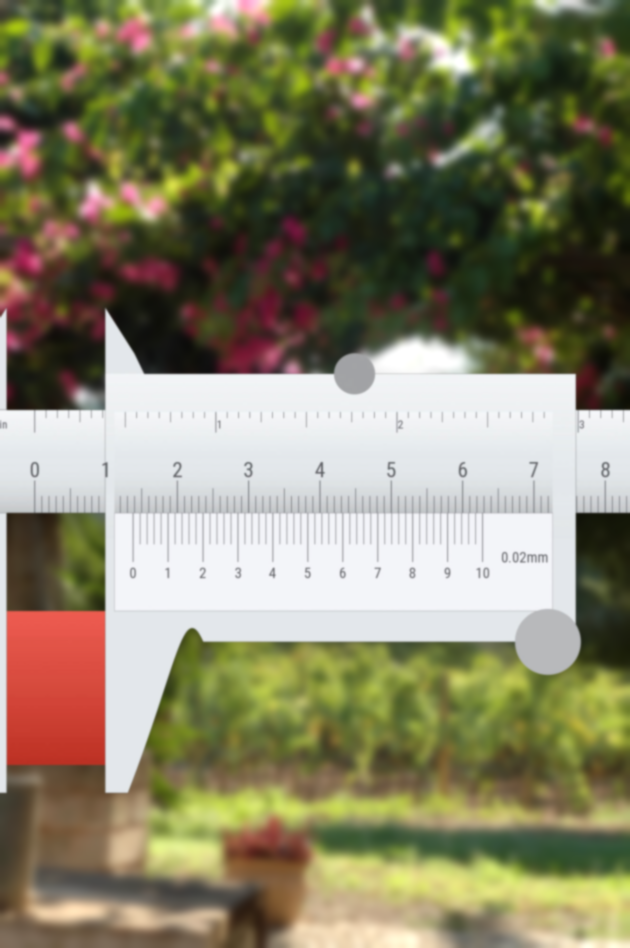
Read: 13.8mm
